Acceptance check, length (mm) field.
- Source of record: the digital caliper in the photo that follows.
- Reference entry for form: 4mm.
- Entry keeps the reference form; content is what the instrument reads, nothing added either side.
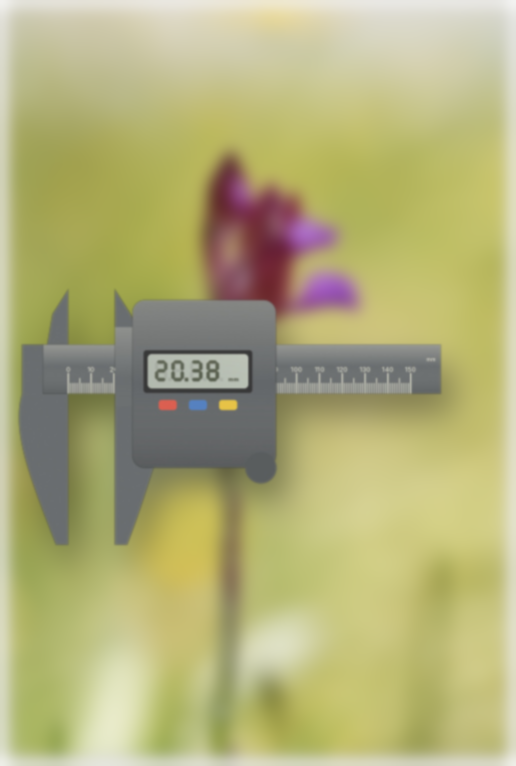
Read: 20.38mm
